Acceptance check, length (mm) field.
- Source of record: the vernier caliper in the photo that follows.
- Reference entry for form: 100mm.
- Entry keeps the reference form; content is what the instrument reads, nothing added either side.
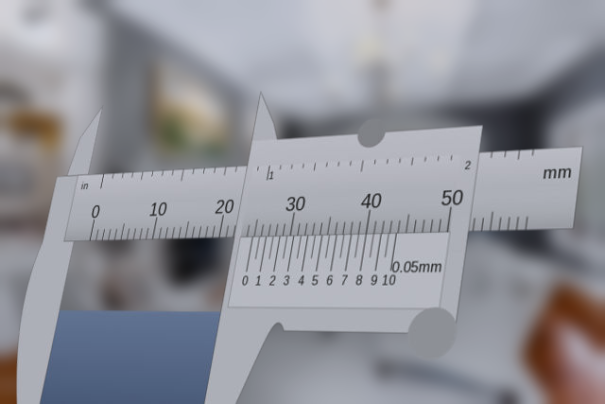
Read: 24.8mm
